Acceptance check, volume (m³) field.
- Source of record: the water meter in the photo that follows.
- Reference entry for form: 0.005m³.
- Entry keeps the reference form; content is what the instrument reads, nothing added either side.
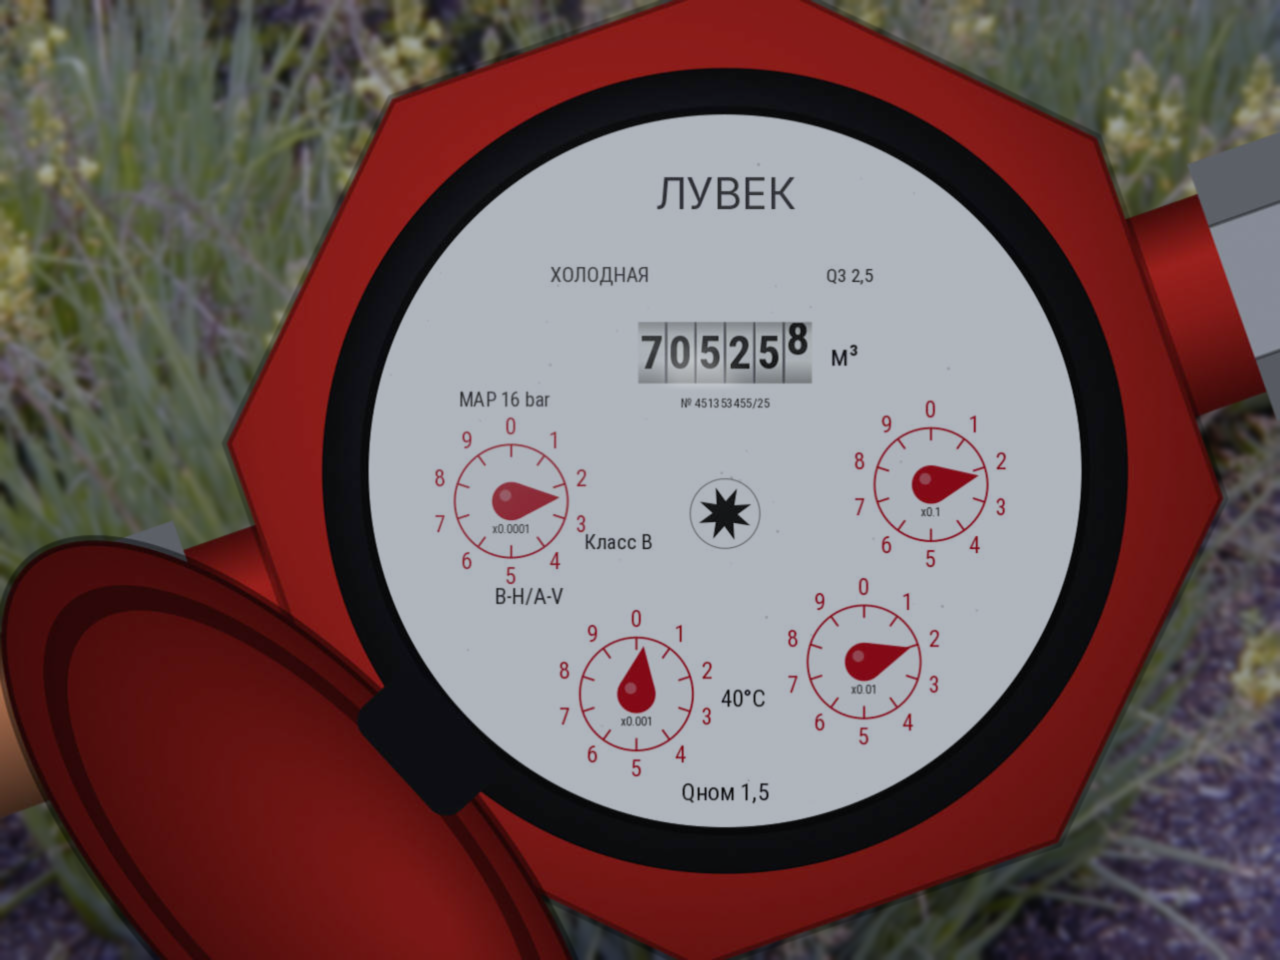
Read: 705258.2202m³
